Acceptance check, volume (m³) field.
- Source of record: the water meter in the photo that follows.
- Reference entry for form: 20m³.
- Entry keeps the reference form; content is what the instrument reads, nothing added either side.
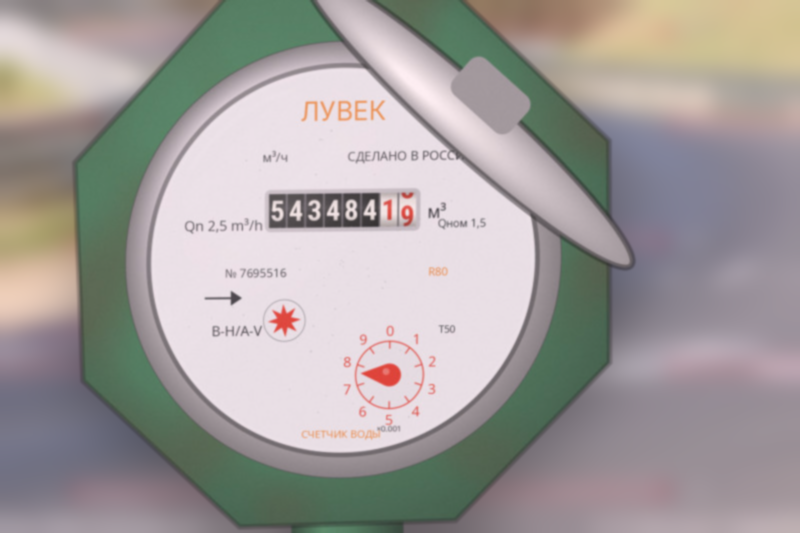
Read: 543484.187m³
